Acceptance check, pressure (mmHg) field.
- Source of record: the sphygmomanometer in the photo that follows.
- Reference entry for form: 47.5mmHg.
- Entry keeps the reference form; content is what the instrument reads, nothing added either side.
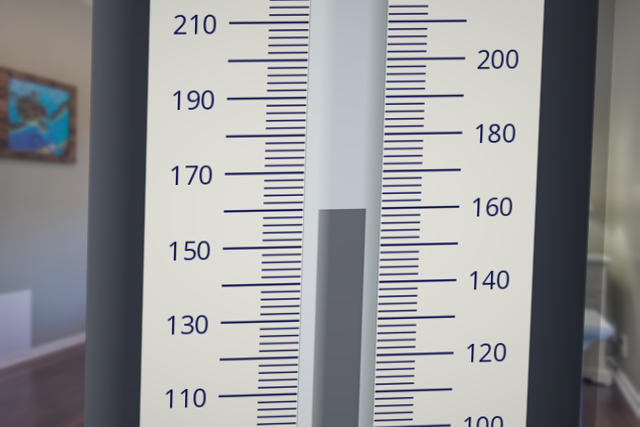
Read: 160mmHg
